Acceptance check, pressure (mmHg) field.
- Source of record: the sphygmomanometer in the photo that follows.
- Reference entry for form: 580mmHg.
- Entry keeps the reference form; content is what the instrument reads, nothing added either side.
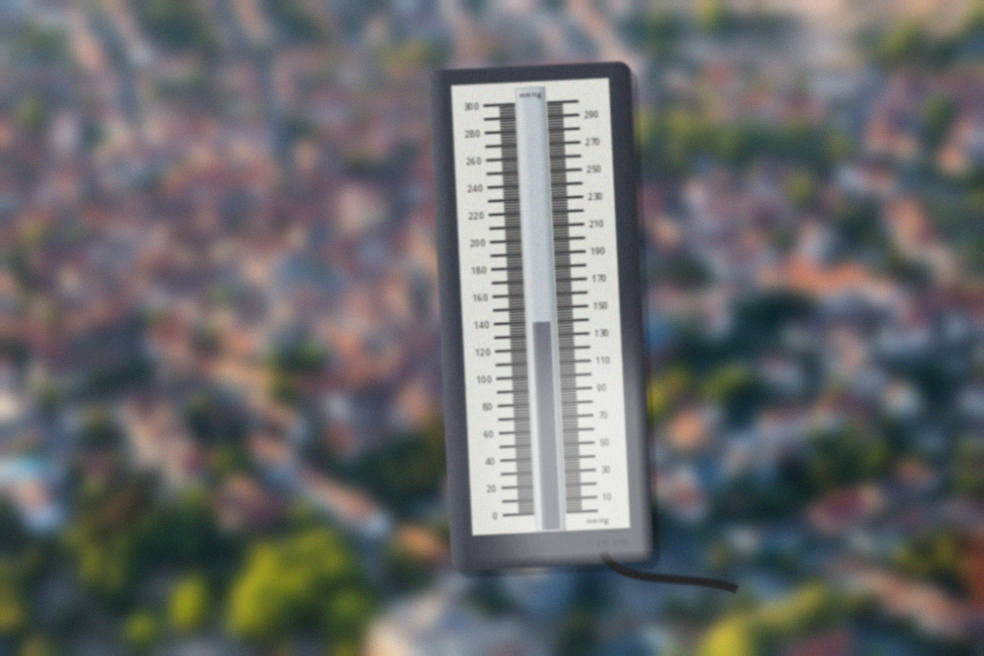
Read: 140mmHg
